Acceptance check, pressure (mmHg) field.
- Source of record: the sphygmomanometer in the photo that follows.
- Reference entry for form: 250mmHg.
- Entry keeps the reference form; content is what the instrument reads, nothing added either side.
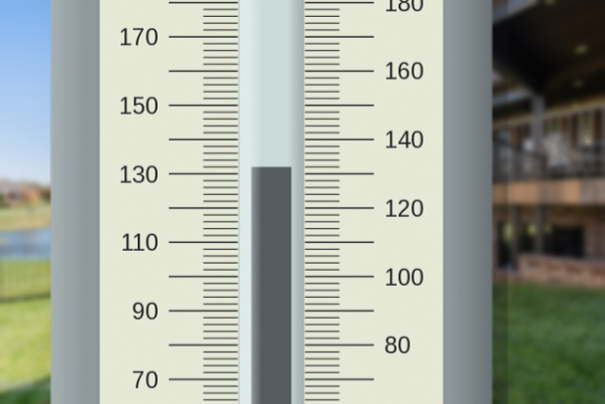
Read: 132mmHg
